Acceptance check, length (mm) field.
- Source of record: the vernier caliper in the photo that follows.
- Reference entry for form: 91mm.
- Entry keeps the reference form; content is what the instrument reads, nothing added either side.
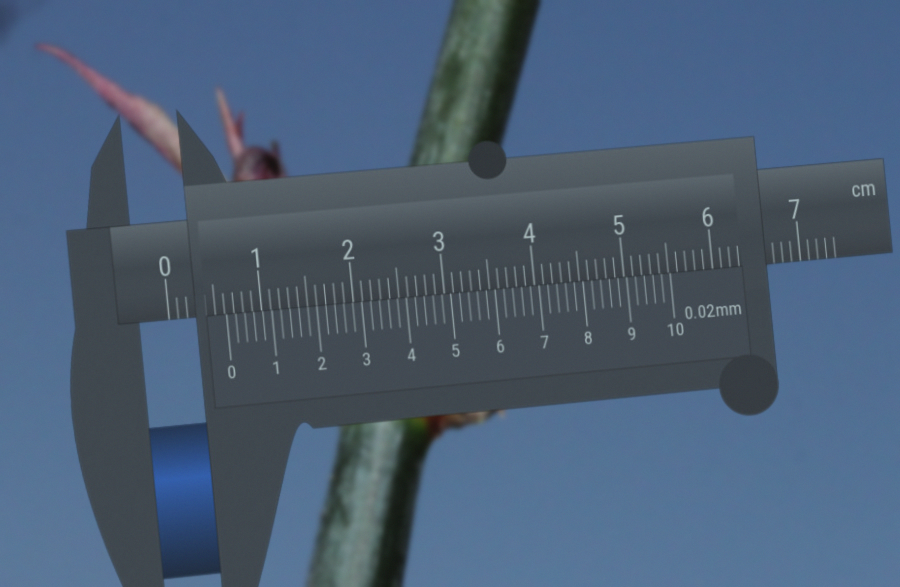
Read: 6.2mm
